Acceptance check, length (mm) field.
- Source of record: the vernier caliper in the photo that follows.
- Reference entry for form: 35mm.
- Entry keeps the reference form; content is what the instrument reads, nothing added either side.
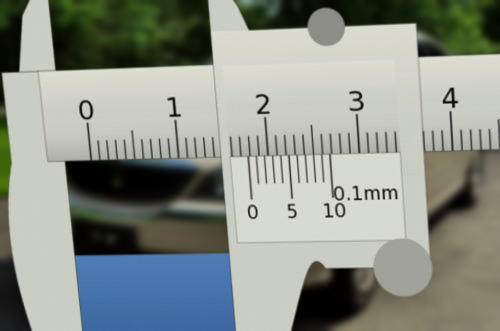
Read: 17.8mm
